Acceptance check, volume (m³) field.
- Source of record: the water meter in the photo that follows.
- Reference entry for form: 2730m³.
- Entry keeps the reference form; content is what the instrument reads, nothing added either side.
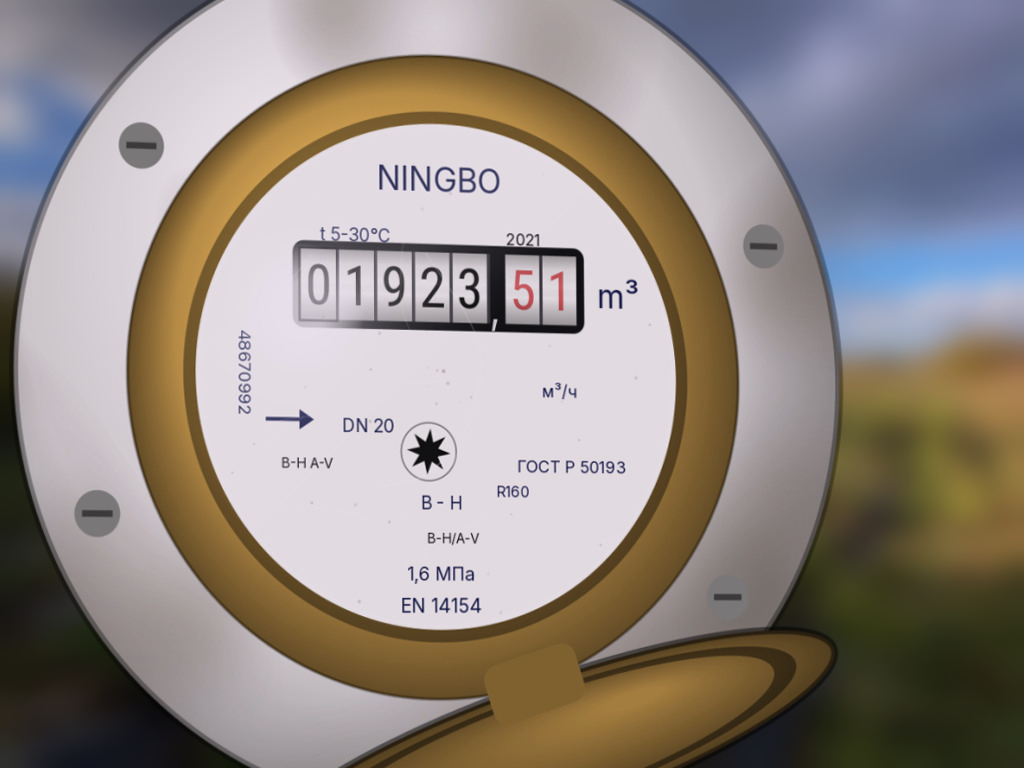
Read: 1923.51m³
